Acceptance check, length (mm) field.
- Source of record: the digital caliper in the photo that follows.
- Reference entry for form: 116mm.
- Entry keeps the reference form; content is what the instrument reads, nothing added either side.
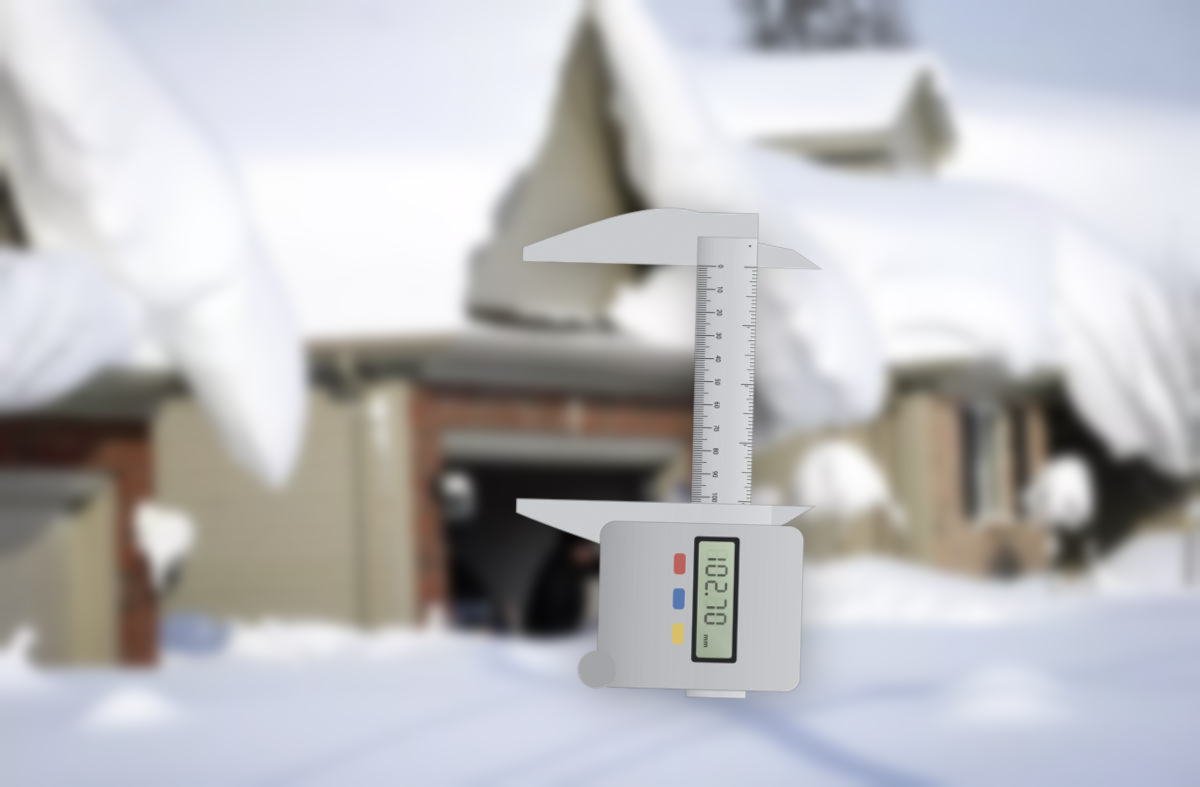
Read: 102.70mm
